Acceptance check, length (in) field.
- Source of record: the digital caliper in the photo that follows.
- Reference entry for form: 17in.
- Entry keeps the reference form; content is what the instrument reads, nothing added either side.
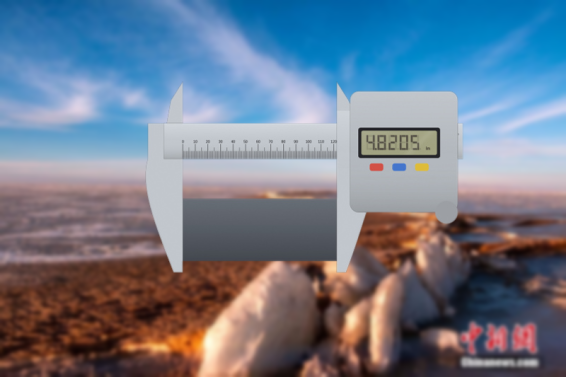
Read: 4.8205in
